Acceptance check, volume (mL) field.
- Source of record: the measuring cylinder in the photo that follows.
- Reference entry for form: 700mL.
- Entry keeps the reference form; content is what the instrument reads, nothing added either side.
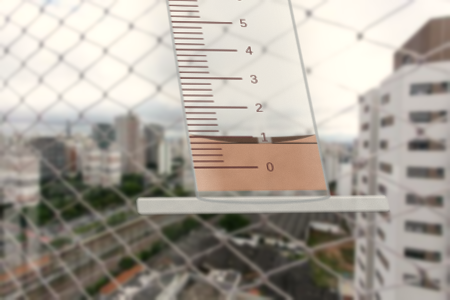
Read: 0.8mL
